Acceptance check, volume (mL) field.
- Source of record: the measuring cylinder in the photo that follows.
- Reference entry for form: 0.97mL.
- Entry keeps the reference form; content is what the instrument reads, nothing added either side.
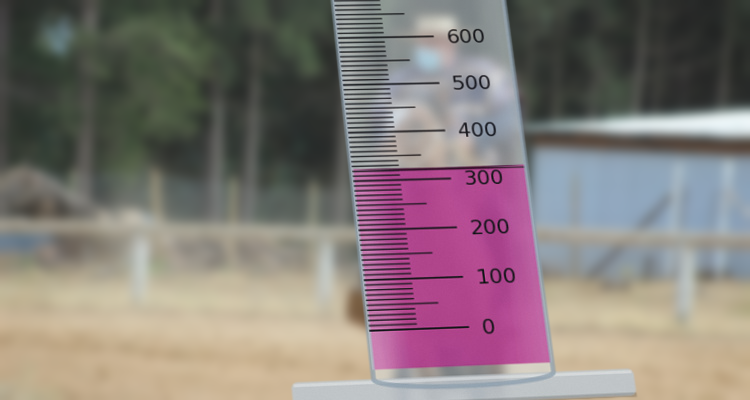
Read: 320mL
